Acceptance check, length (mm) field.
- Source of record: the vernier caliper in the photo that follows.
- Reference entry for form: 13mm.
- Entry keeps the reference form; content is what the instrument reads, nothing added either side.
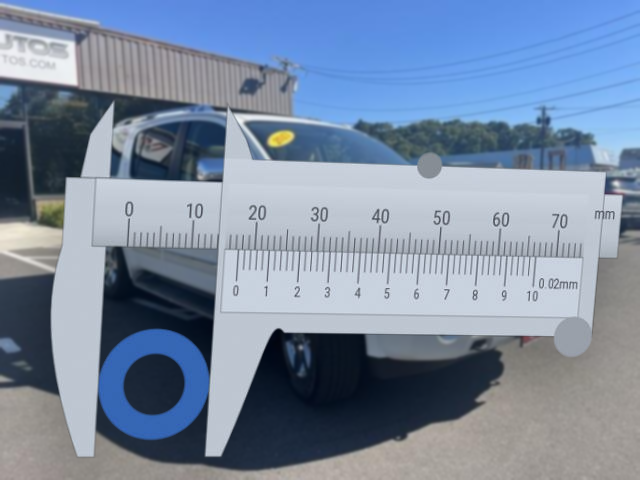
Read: 17.4mm
